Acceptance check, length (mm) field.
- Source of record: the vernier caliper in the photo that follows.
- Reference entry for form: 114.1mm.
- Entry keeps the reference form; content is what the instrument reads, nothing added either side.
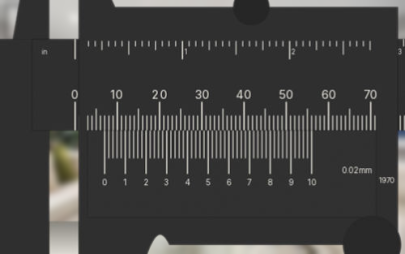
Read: 7.0mm
